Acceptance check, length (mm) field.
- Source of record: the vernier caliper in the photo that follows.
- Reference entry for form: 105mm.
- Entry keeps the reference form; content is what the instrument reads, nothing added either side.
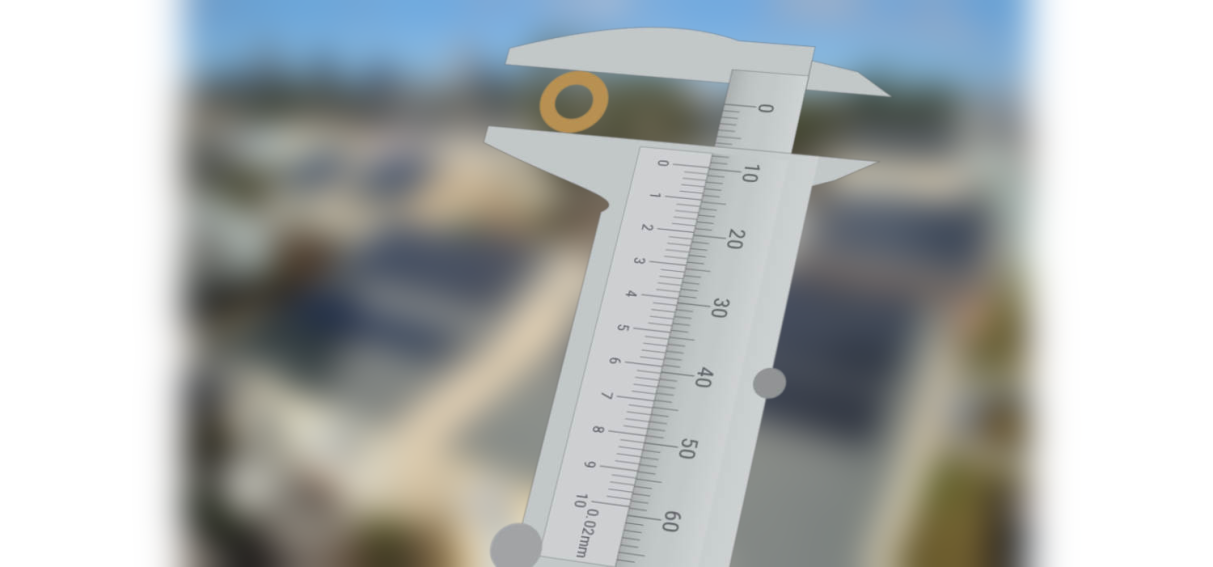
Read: 9.8mm
